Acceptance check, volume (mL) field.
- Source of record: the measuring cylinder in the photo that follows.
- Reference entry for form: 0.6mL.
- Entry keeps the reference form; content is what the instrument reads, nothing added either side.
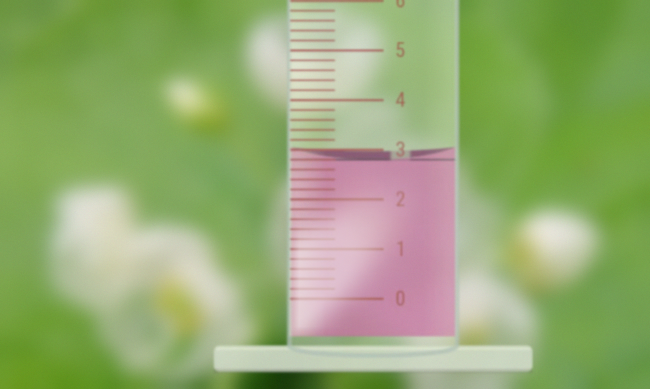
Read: 2.8mL
